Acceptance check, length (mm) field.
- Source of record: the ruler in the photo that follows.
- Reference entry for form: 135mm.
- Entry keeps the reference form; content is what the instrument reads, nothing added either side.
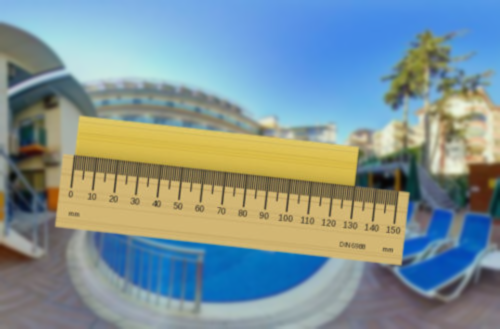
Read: 130mm
